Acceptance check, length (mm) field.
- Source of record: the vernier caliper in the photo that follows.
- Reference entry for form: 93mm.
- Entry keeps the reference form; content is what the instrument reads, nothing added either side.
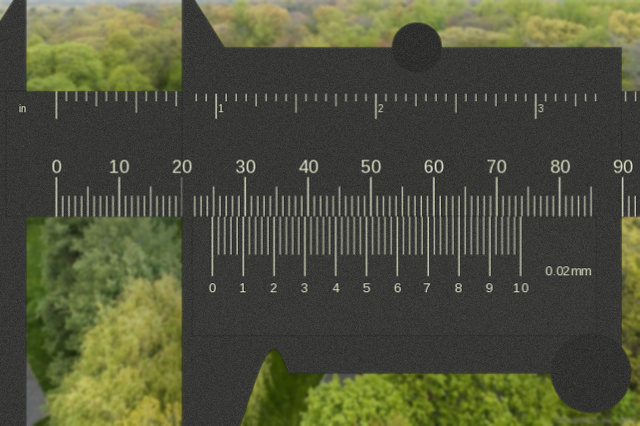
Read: 24.8mm
